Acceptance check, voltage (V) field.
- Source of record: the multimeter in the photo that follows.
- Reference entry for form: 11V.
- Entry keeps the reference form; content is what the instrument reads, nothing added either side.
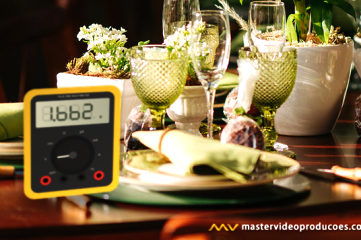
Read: 1.662V
